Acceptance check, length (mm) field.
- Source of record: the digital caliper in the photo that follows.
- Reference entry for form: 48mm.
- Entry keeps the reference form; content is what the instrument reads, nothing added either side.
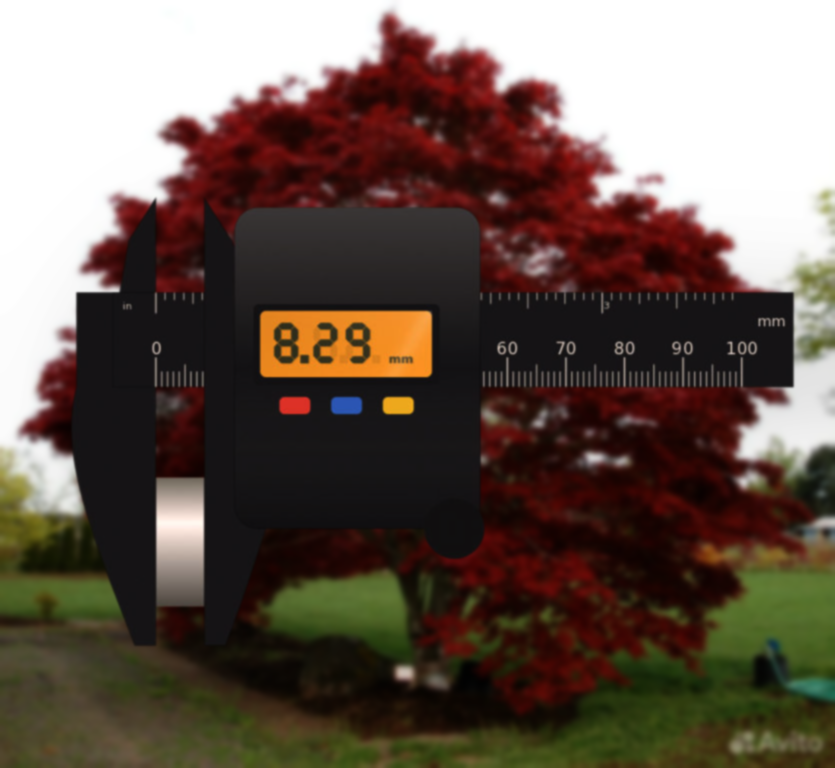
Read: 8.29mm
